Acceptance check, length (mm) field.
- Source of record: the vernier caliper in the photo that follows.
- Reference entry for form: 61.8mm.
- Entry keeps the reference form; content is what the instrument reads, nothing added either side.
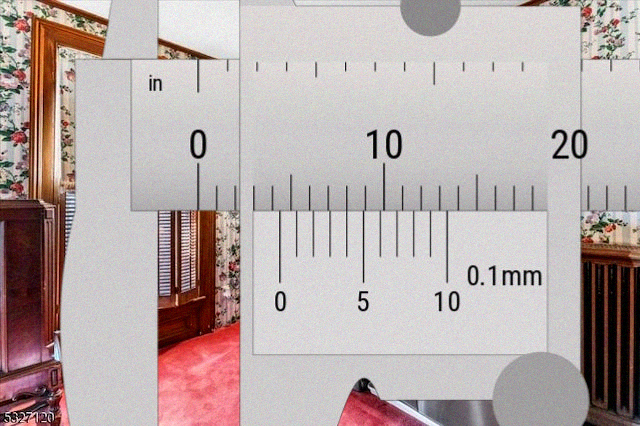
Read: 4.4mm
